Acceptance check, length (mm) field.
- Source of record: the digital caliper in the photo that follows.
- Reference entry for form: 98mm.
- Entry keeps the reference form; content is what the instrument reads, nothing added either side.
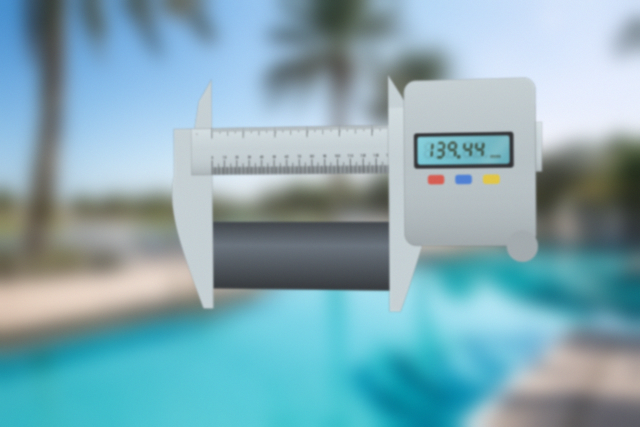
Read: 139.44mm
